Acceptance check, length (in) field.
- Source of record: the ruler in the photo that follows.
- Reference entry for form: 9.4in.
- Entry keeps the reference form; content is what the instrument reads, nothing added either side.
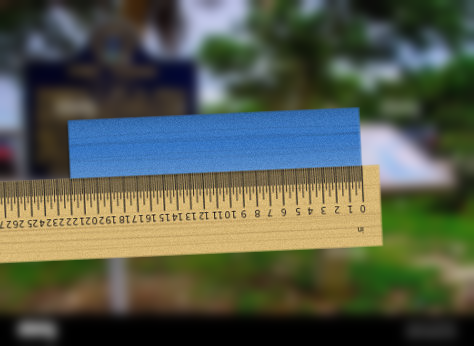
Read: 22in
